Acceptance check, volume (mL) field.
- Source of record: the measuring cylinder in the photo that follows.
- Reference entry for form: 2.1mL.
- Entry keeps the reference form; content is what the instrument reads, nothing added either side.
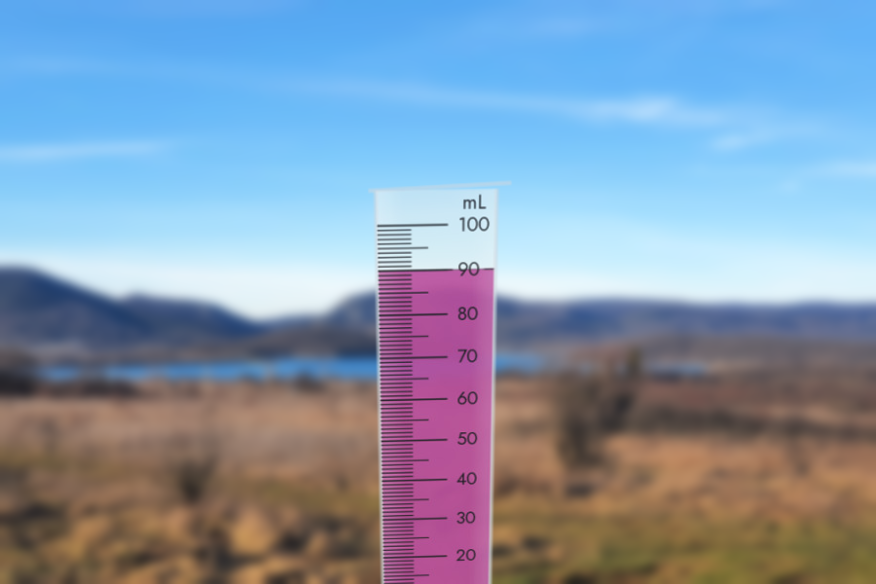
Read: 90mL
